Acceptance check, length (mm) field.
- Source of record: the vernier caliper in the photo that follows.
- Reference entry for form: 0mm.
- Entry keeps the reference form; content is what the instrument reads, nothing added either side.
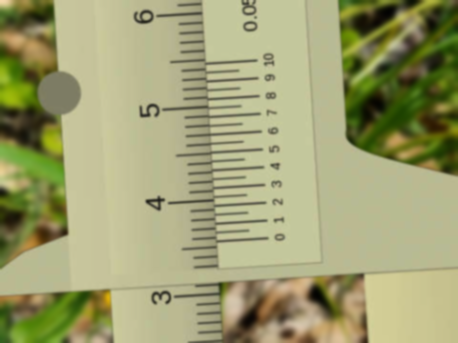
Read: 35.6mm
